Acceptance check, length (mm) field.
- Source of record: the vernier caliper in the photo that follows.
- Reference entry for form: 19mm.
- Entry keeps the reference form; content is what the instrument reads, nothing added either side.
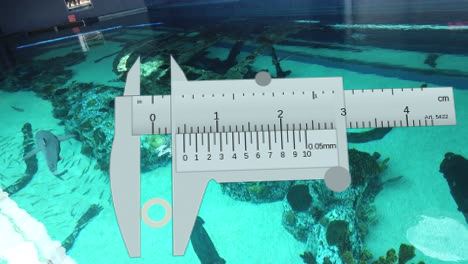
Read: 4.8mm
